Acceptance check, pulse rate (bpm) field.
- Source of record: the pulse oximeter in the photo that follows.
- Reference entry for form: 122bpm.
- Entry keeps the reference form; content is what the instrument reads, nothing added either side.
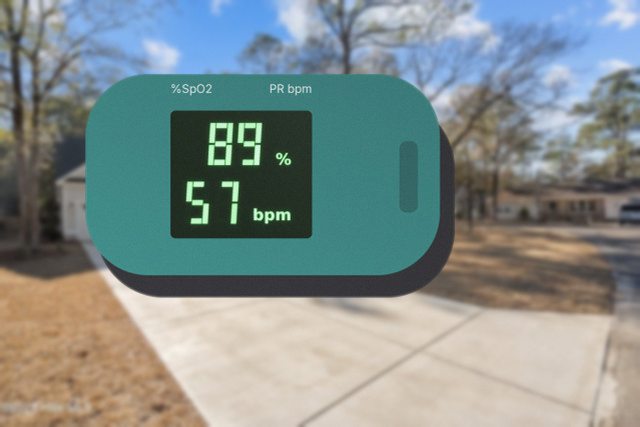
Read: 57bpm
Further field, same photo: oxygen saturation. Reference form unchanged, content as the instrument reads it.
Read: 89%
